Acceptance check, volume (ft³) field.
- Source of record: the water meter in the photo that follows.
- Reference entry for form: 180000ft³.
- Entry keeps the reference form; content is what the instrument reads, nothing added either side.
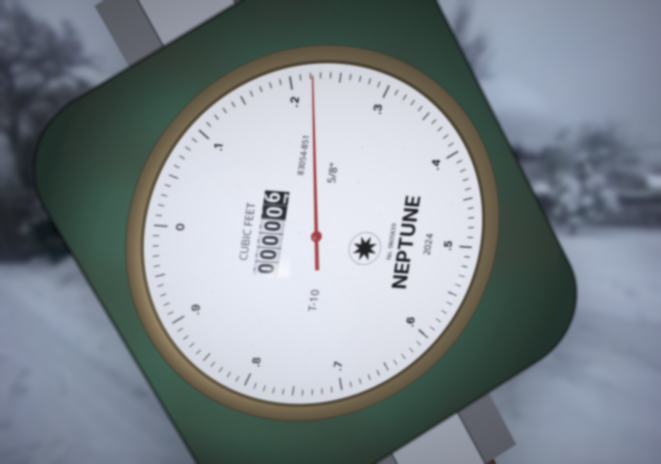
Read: 6.22ft³
